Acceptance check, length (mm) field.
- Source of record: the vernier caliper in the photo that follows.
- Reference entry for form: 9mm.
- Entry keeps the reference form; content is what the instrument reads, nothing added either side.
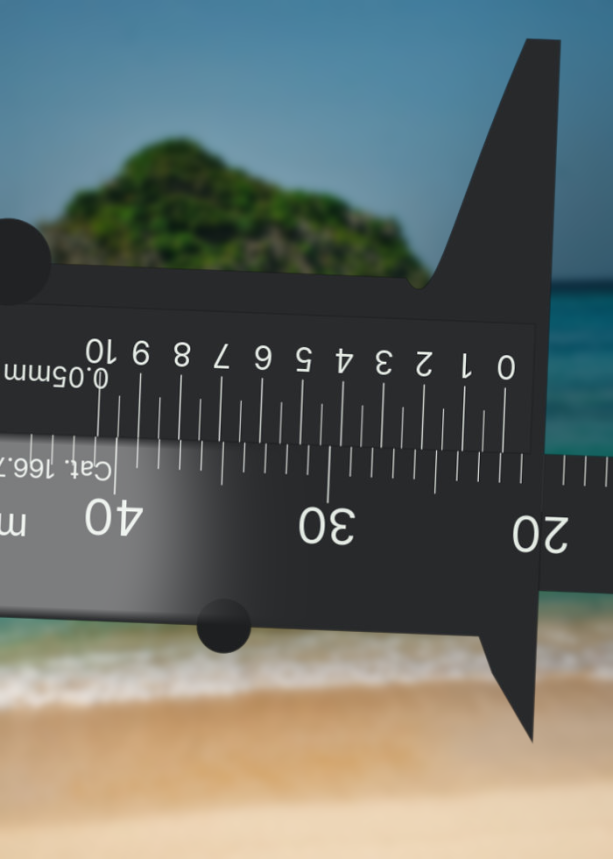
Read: 21.90mm
